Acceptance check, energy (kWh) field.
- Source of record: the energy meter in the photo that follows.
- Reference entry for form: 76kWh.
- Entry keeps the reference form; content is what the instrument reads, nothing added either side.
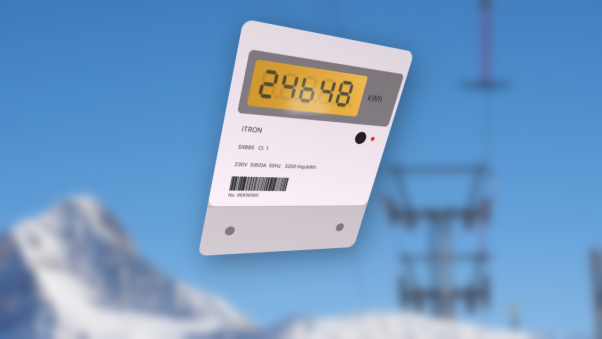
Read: 24648kWh
